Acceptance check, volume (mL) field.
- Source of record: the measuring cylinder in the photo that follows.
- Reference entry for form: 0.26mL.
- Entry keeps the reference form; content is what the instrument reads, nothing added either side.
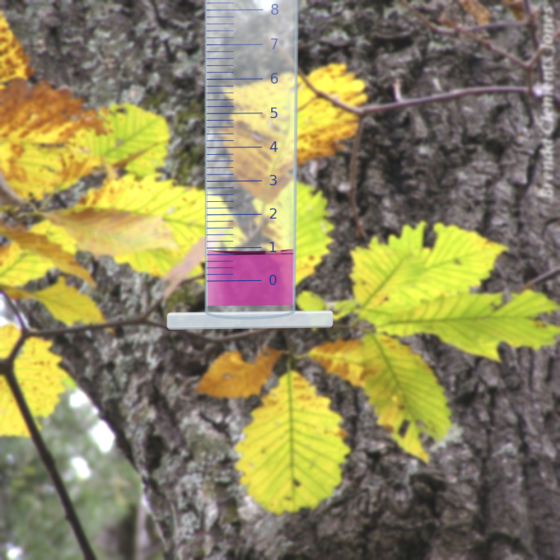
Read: 0.8mL
